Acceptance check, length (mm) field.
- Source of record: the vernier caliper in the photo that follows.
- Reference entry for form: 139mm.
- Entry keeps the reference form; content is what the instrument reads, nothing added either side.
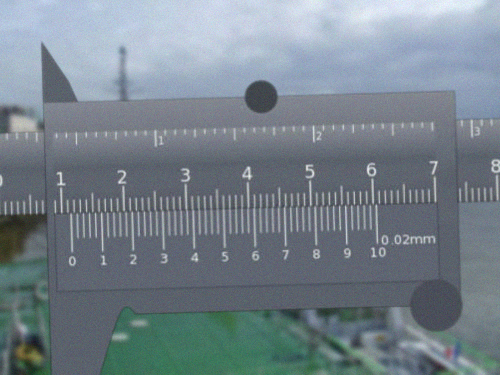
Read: 11.5mm
